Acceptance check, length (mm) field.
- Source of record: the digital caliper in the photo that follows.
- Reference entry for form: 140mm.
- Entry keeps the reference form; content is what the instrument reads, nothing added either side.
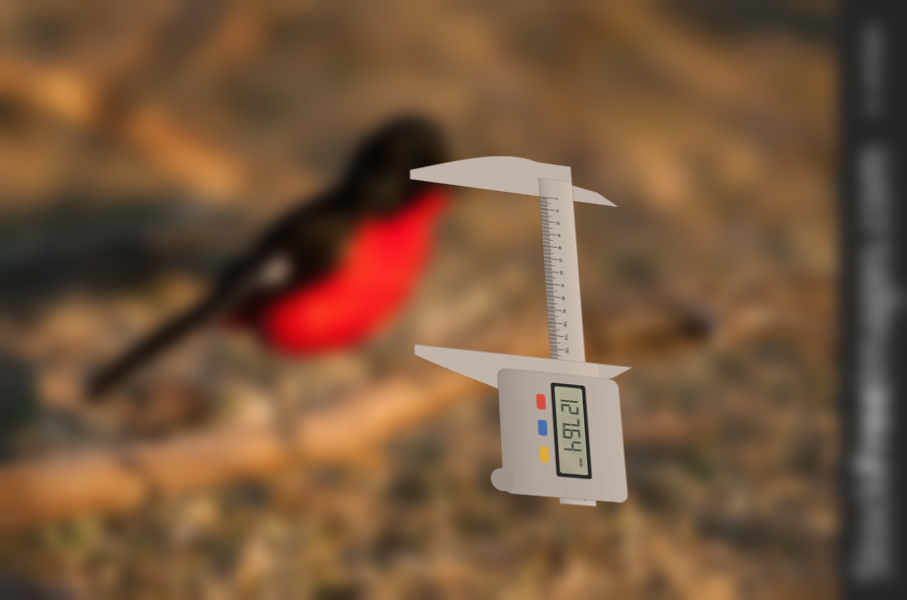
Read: 127.64mm
